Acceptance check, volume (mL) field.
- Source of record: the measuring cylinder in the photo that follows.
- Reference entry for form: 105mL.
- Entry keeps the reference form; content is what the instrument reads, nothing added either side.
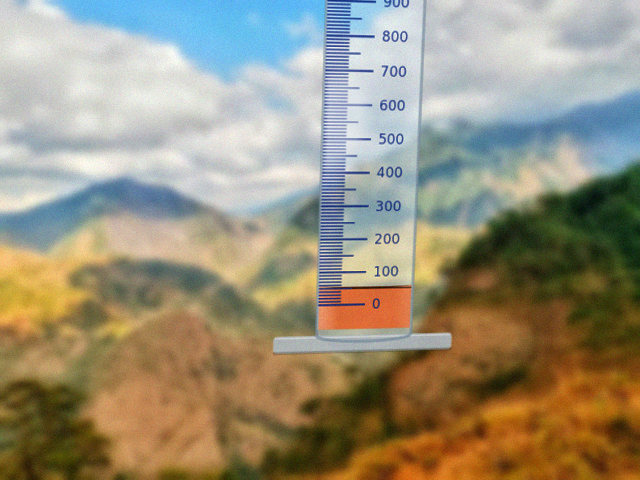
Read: 50mL
